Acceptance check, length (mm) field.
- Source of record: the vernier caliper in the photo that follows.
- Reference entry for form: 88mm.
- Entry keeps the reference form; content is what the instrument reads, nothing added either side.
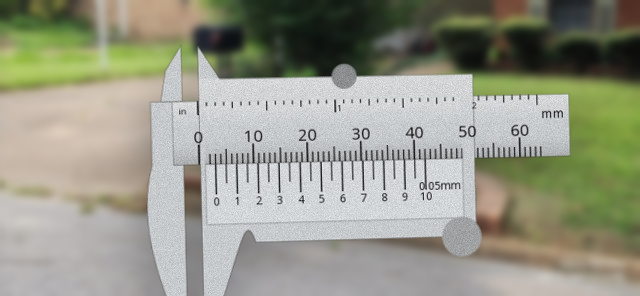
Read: 3.0mm
